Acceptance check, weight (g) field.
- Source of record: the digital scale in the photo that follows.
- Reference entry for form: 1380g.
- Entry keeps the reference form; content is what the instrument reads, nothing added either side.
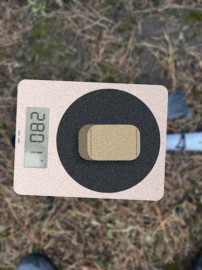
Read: 2801g
